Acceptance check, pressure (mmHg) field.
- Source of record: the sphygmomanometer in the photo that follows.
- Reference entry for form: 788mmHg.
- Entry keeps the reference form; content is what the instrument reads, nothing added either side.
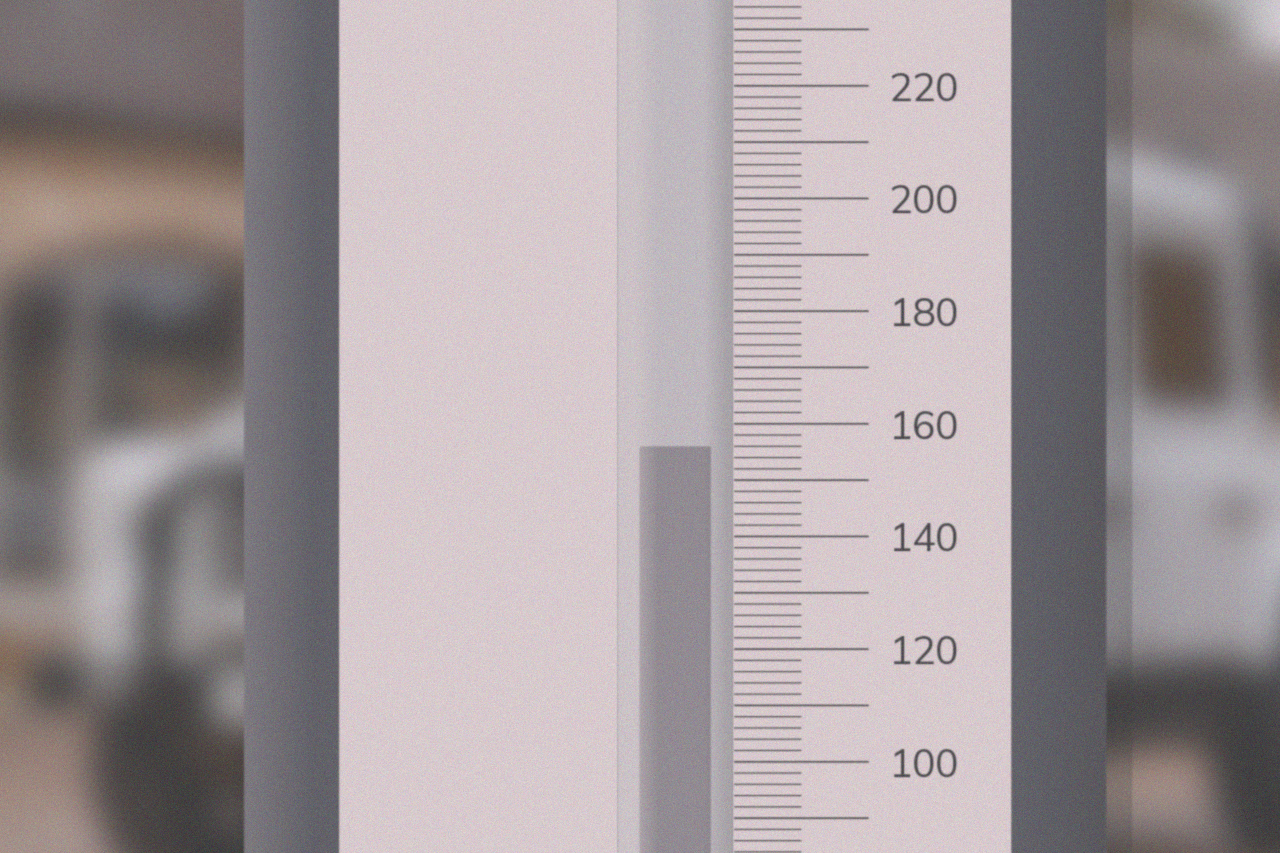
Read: 156mmHg
